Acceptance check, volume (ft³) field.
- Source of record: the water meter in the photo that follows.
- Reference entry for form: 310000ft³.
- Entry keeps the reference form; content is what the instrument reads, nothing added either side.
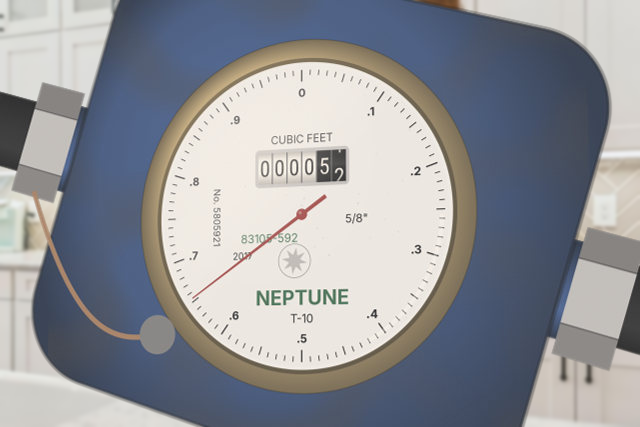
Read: 51.65ft³
